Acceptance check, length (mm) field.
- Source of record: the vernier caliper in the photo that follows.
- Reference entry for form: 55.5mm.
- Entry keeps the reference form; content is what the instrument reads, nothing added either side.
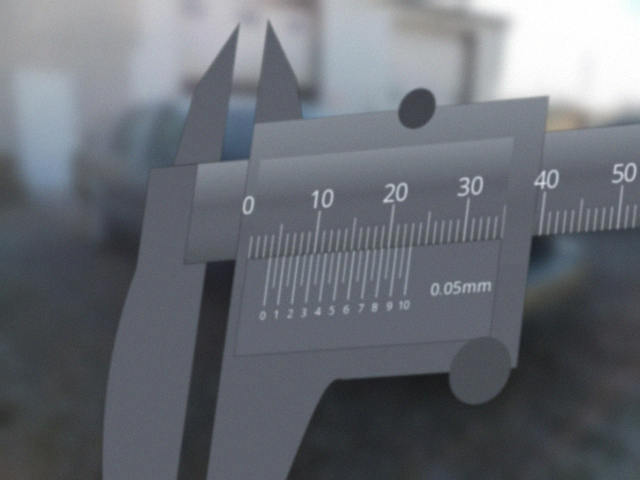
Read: 4.0mm
